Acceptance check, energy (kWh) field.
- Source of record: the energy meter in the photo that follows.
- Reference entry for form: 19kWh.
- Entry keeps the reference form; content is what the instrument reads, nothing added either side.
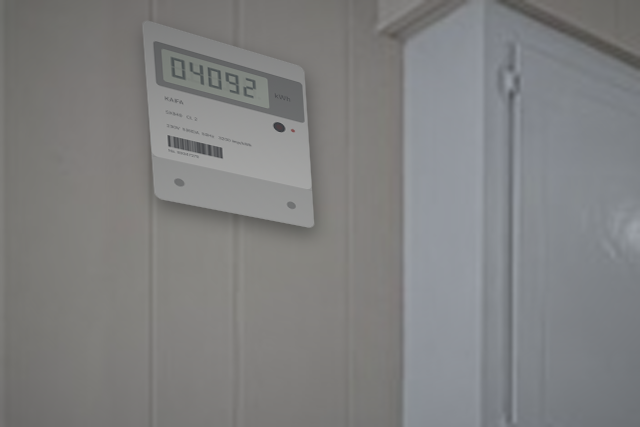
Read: 4092kWh
